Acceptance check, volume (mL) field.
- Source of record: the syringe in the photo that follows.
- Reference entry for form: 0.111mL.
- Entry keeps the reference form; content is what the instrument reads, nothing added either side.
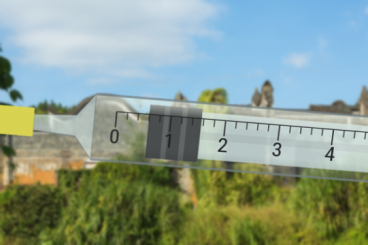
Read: 0.6mL
